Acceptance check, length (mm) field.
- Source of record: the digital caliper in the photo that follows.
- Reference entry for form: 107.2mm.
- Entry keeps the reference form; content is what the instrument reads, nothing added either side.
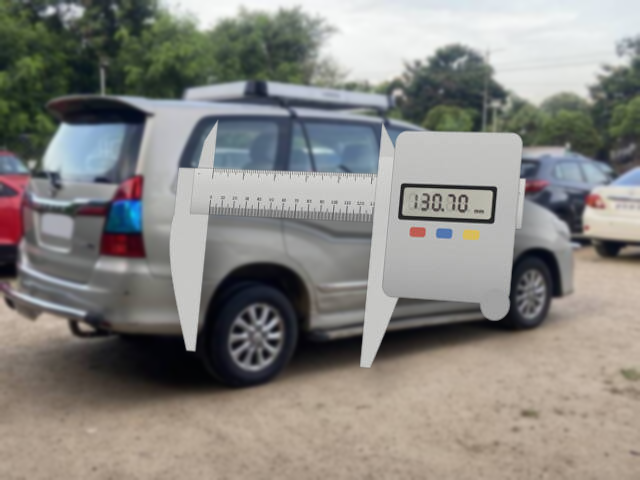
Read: 130.70mm
